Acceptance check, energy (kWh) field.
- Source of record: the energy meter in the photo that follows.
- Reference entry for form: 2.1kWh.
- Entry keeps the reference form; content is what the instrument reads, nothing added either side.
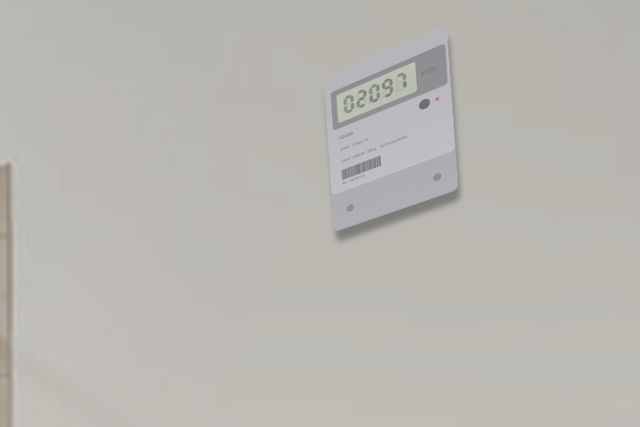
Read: 2097kWh
